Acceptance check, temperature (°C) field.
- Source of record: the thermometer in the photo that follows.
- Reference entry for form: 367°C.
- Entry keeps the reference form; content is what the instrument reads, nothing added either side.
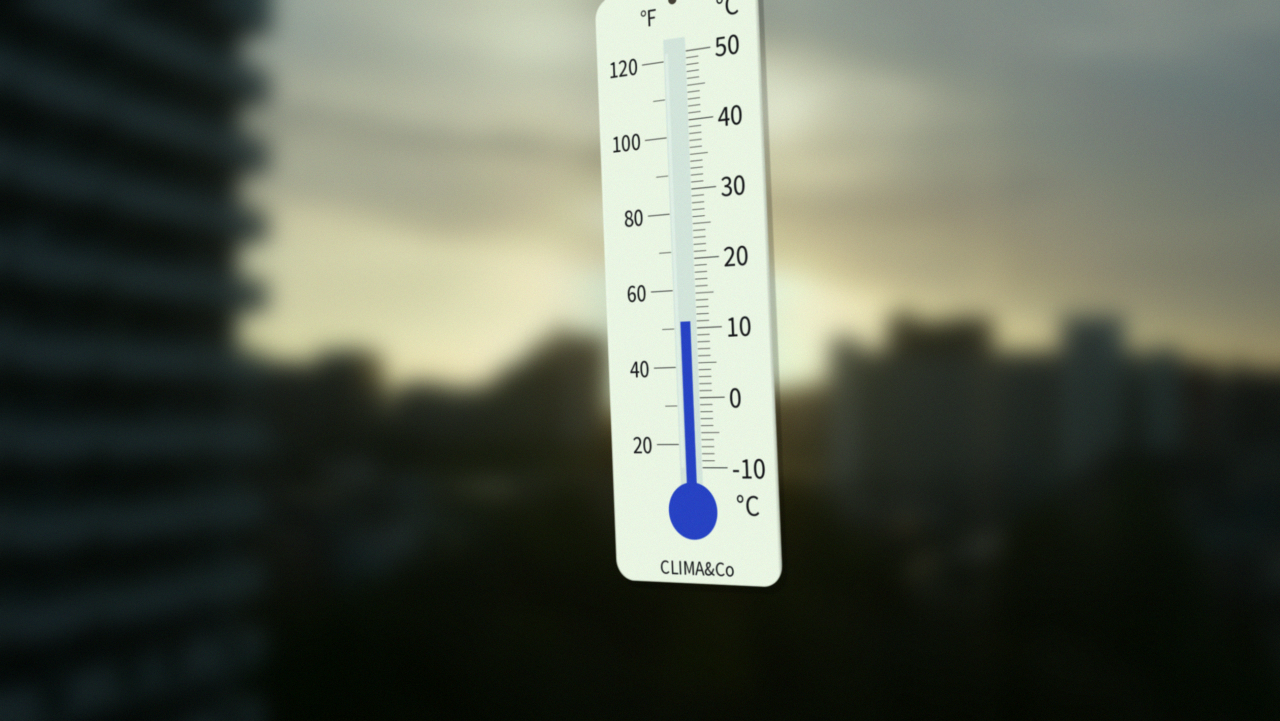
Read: 11°C
